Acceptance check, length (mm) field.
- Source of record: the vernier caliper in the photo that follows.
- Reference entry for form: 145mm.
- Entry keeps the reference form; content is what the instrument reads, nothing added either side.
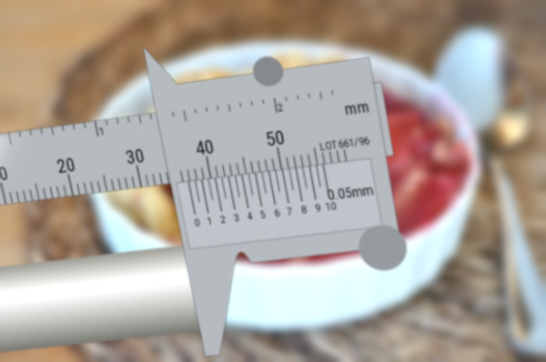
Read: 36.8mm
